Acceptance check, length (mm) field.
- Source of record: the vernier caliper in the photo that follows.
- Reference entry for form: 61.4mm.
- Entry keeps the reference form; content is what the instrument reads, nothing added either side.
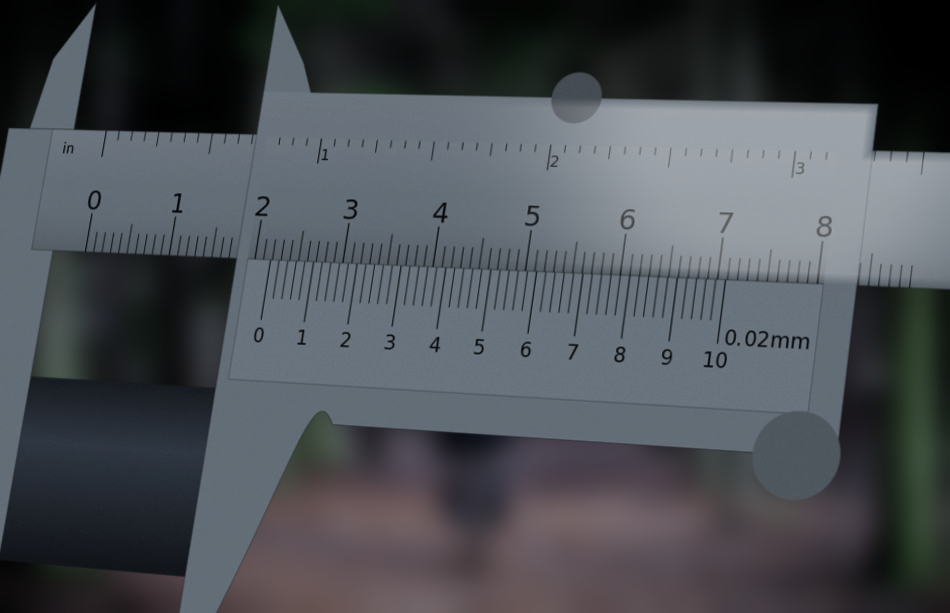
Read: 21.8mm
